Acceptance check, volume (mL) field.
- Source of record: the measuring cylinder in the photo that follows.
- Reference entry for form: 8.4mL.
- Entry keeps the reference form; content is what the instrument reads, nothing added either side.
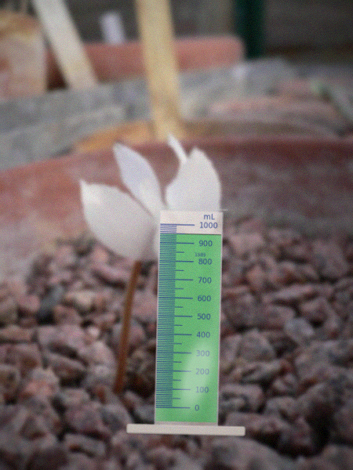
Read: 950mL
